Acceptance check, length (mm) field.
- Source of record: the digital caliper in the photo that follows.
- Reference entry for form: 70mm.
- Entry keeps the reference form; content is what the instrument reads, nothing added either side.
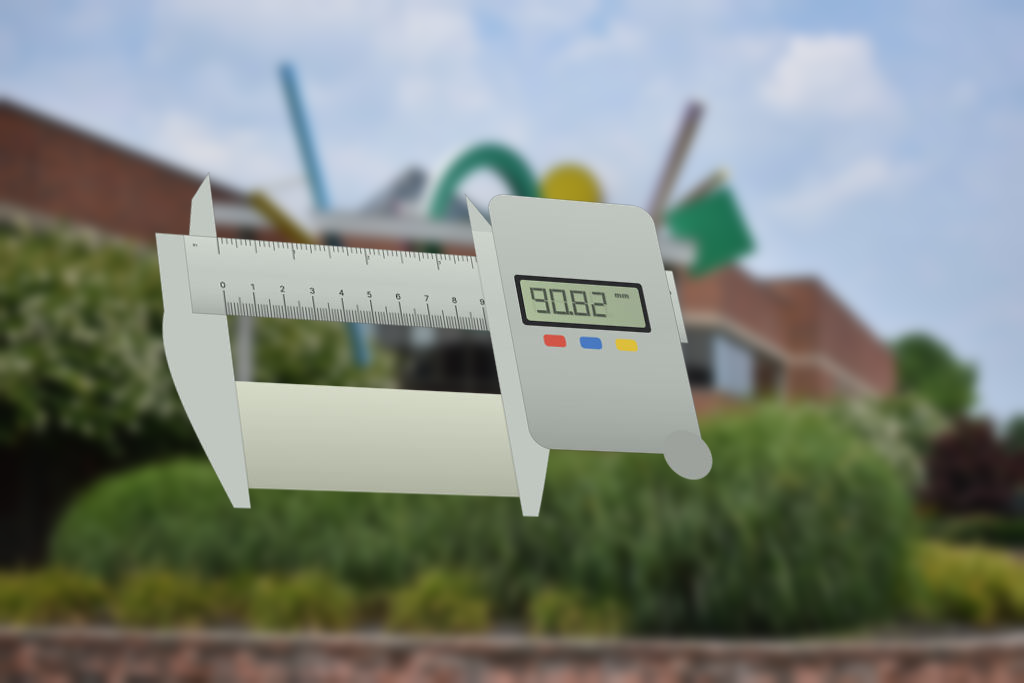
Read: 90.82mm
